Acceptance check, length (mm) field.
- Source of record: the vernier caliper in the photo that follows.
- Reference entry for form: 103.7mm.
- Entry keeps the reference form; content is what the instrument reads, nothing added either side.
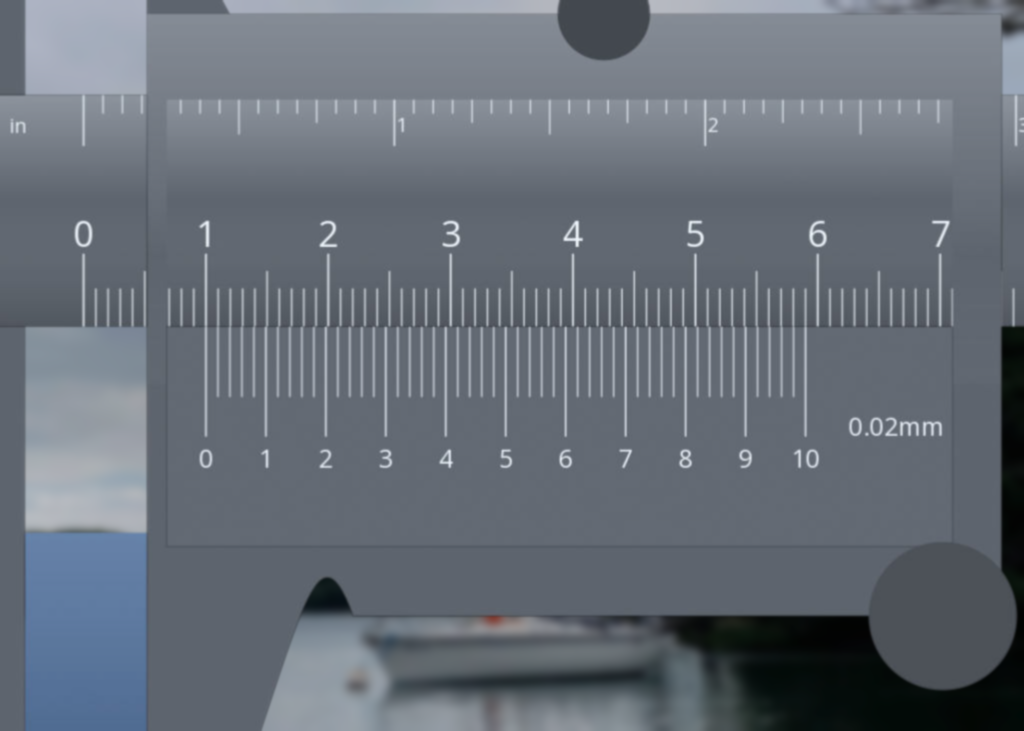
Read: 10.0mm
